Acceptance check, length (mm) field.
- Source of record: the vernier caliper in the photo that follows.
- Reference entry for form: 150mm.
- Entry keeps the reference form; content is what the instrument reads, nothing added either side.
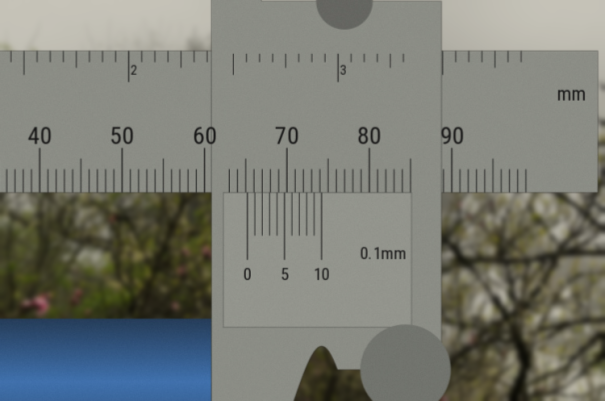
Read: 65.2mm
